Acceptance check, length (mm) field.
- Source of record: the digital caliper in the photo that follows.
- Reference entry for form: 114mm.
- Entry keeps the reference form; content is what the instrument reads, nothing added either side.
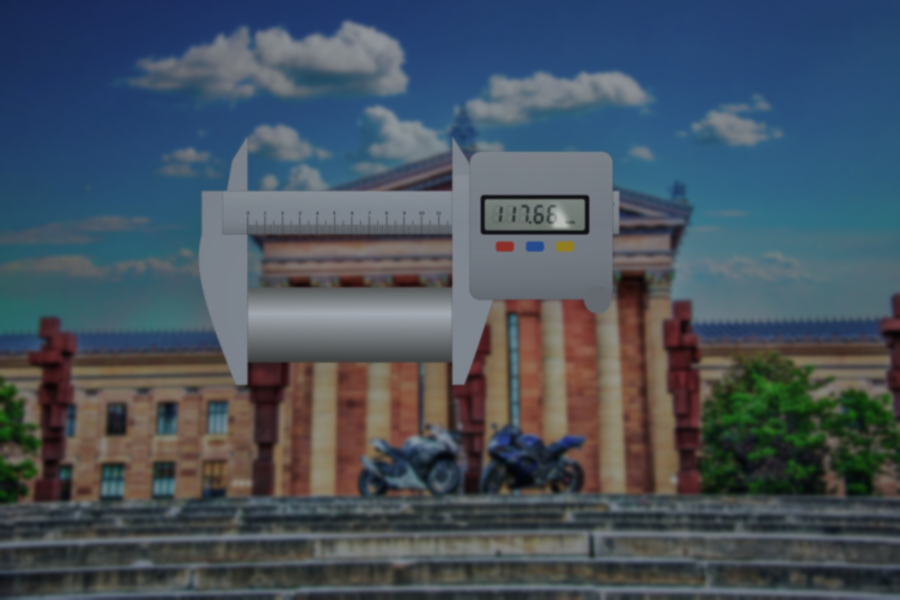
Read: 117.66mm
